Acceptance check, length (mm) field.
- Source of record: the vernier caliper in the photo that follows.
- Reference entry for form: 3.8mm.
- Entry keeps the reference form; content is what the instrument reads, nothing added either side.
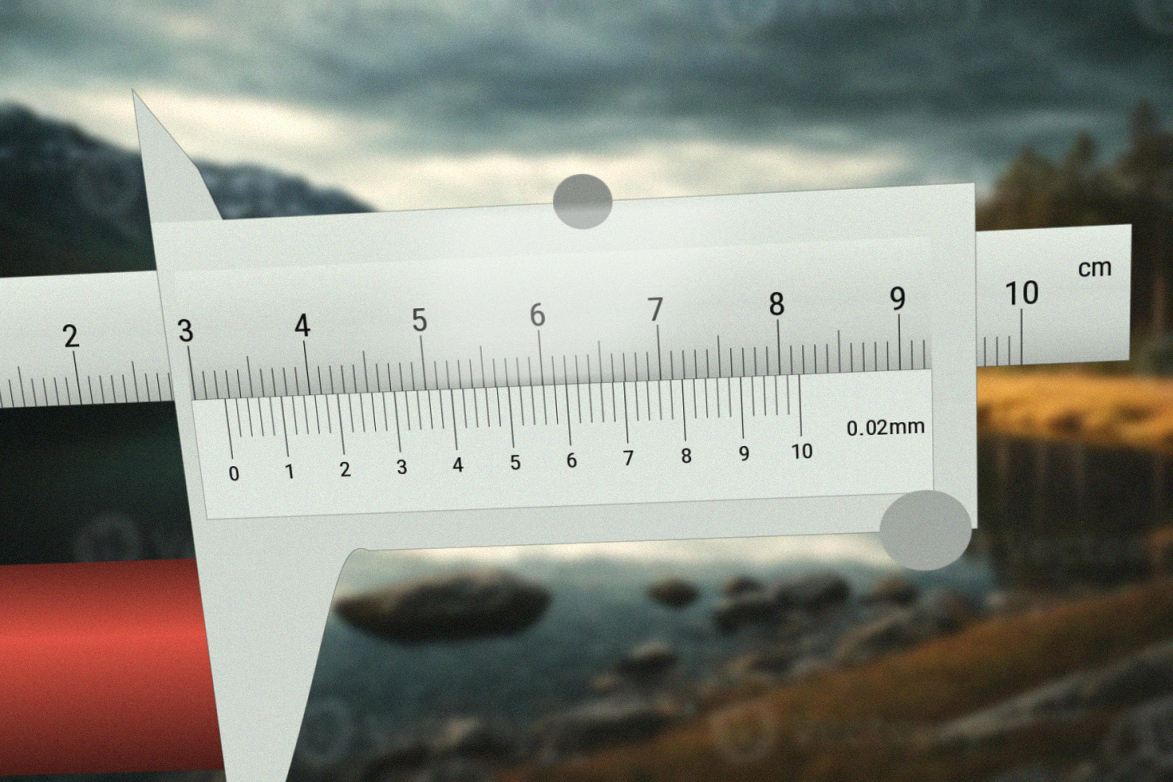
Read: 32.6mm
